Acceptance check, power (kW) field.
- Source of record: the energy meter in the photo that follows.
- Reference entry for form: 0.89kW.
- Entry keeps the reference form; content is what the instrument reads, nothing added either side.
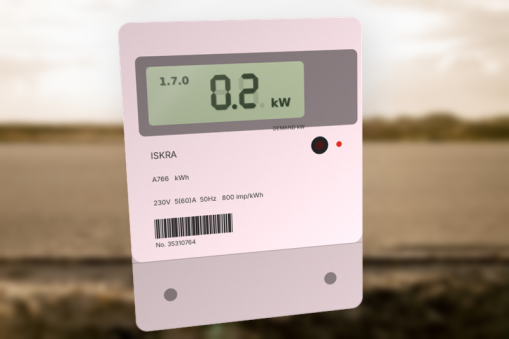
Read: 0.2kW
